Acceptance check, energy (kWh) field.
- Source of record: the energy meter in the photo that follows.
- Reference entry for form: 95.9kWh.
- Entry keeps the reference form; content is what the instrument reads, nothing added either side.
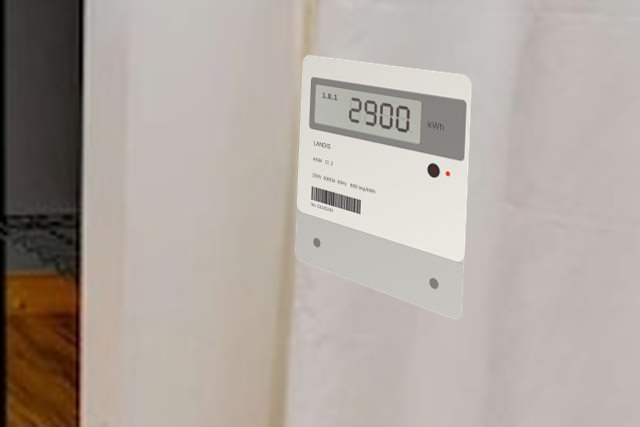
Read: 2900kWh
